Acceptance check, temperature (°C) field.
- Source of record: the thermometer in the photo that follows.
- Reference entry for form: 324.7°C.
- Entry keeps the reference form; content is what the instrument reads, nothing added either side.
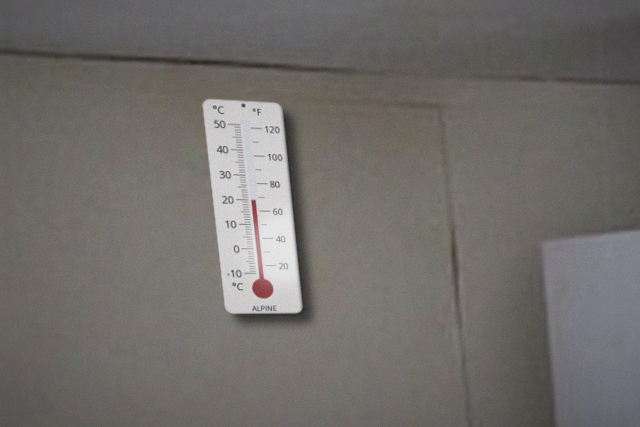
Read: 20°C
